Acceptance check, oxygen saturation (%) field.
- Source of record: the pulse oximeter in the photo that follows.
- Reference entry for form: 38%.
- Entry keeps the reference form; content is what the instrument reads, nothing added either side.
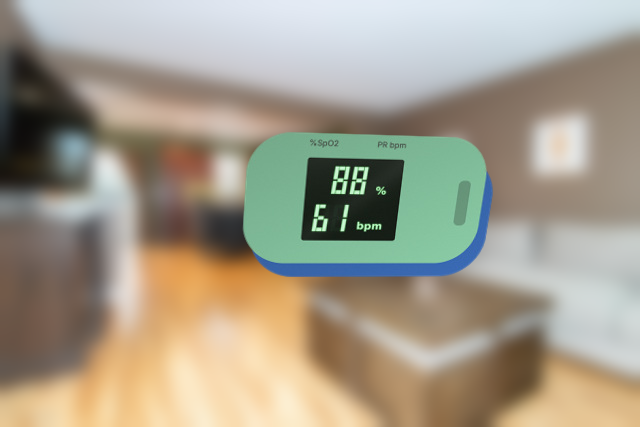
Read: 88%
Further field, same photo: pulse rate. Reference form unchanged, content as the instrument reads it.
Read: 61bpm
